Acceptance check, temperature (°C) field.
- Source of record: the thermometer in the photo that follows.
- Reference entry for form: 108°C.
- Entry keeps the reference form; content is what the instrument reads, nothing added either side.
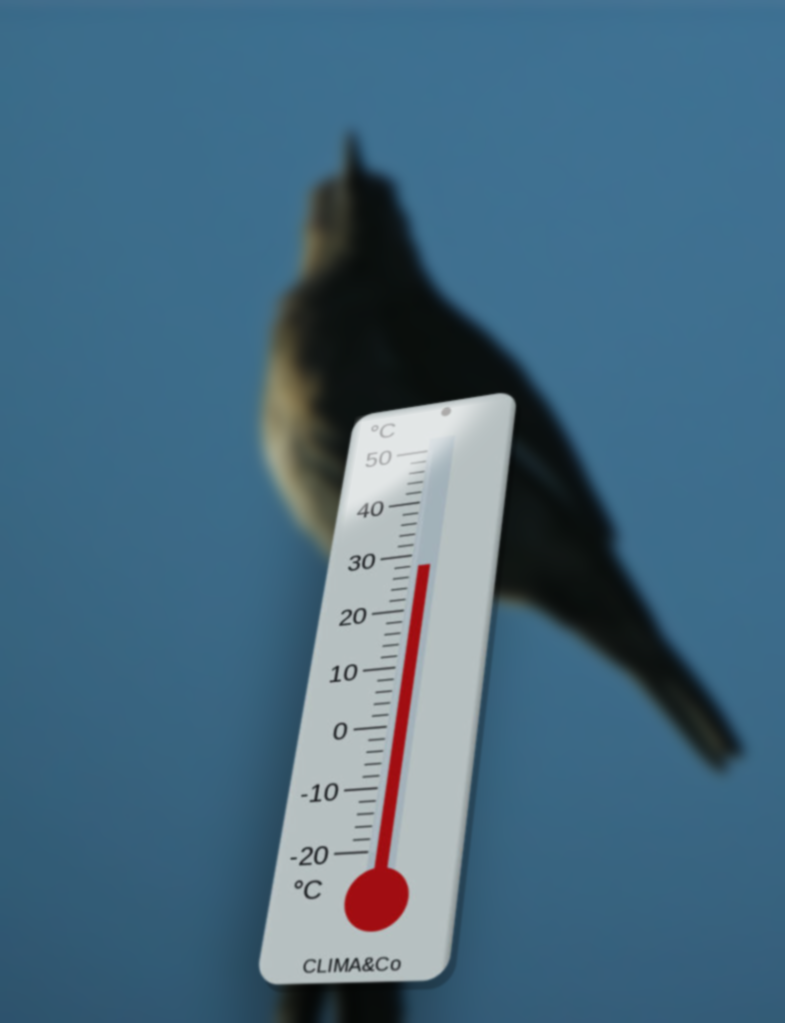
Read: 28°C
